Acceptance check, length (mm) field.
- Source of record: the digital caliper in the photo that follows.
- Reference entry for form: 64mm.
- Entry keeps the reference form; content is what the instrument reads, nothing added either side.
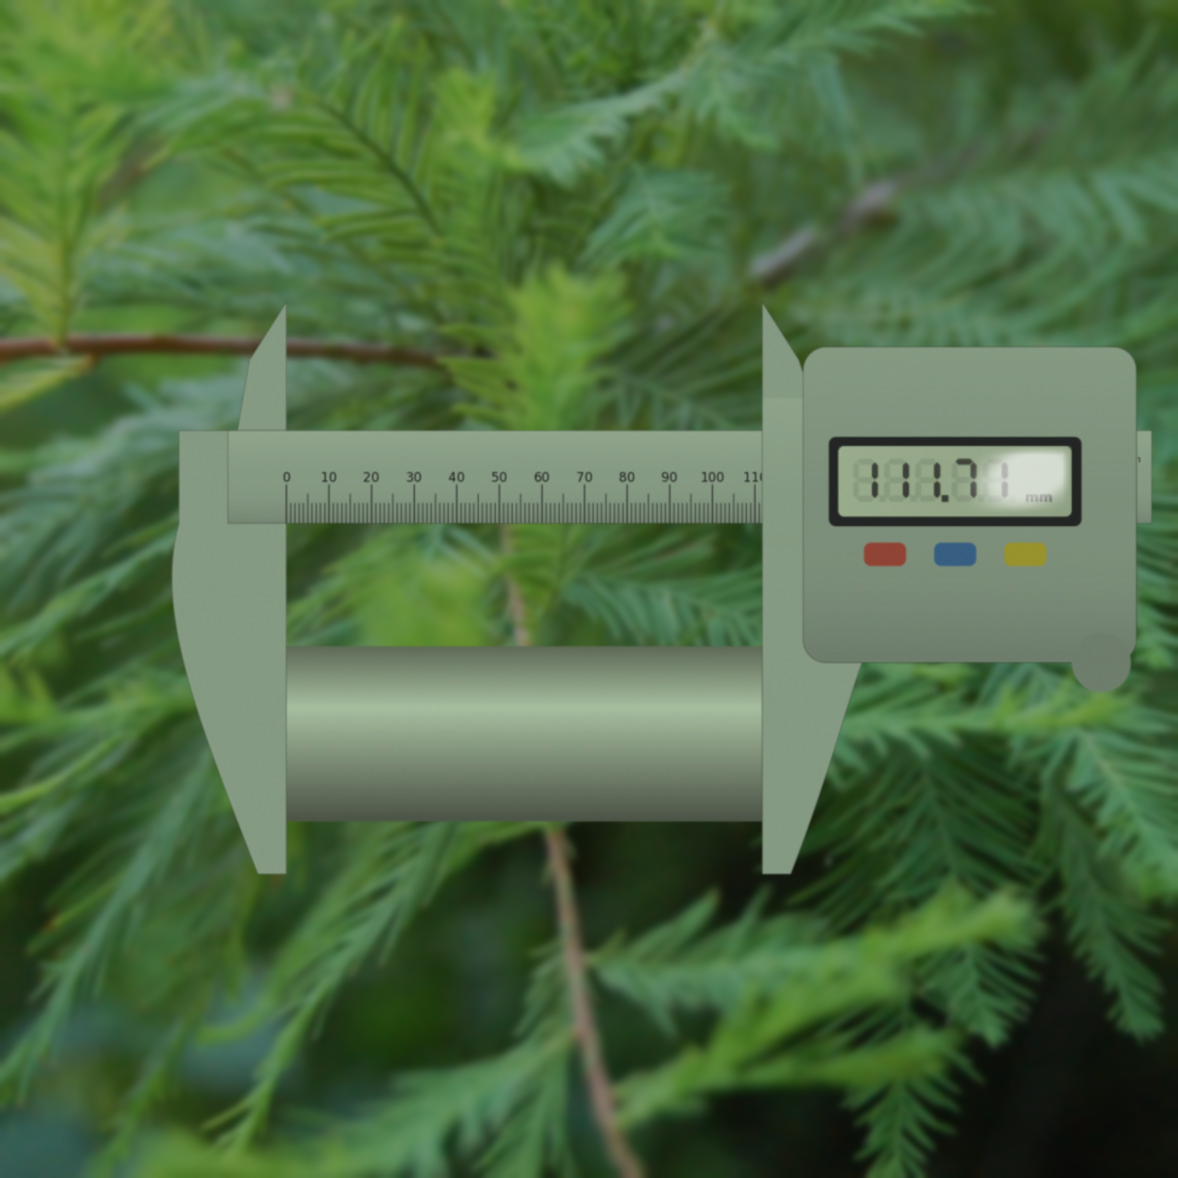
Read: 111.71mm
